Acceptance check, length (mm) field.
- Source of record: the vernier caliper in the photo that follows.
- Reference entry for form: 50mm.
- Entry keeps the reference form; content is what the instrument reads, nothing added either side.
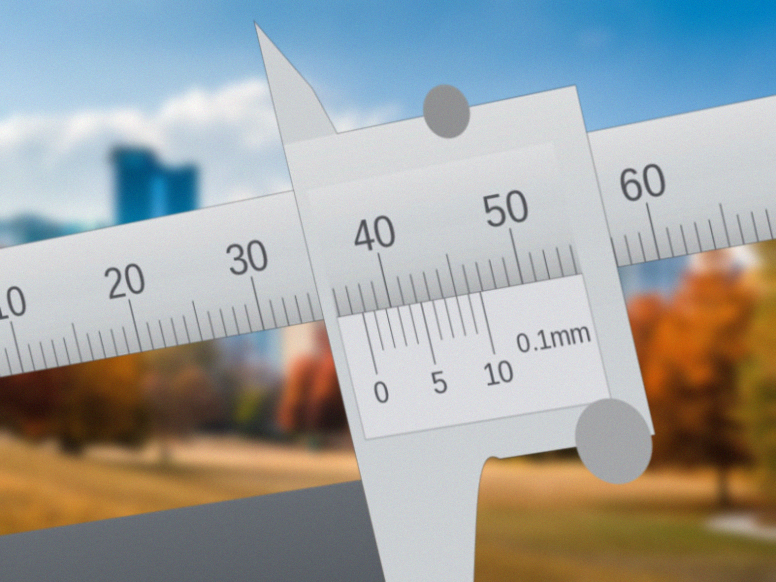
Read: 37.8mm
